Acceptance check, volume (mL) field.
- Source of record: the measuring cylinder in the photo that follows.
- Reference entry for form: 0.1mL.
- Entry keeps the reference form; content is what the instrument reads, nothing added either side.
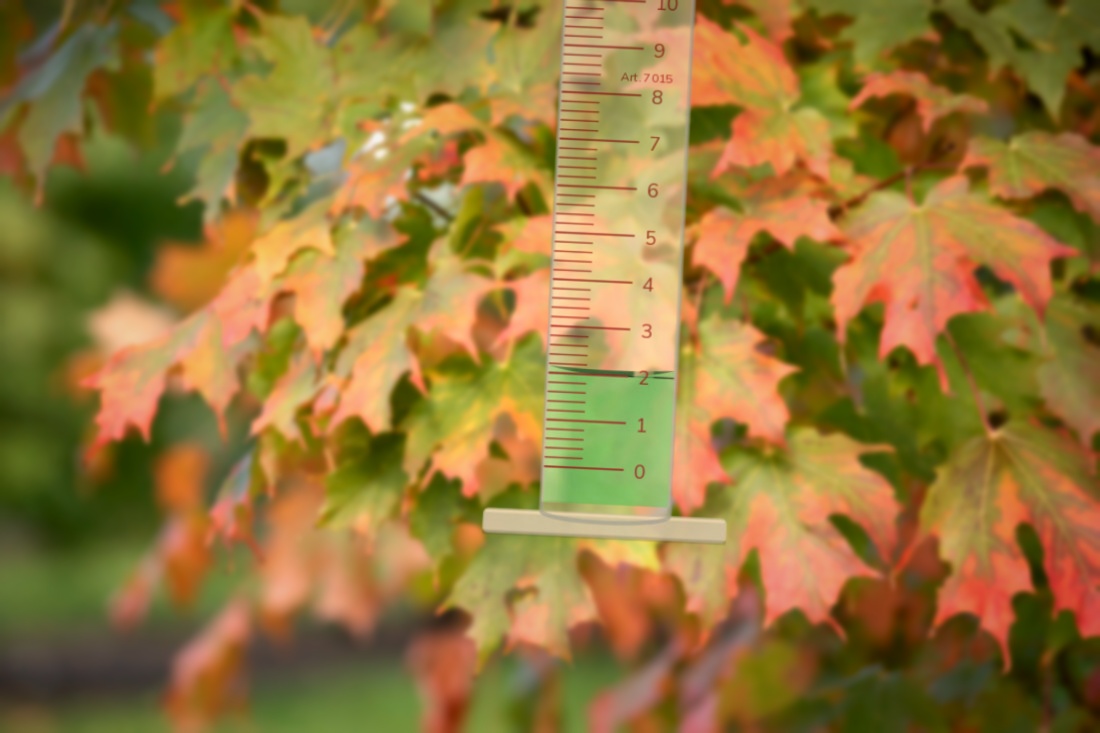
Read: 2mL
